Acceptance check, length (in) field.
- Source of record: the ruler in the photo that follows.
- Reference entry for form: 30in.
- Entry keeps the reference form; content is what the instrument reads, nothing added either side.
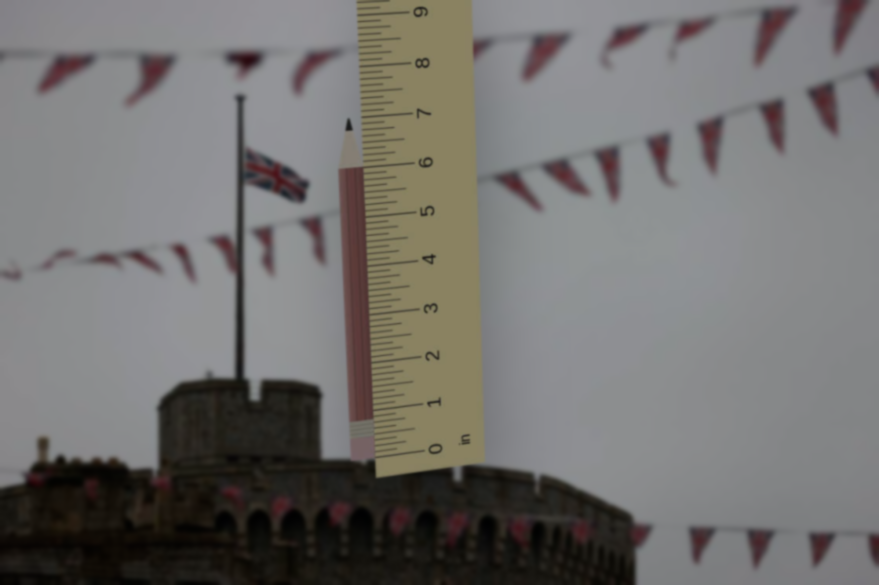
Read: 7in
